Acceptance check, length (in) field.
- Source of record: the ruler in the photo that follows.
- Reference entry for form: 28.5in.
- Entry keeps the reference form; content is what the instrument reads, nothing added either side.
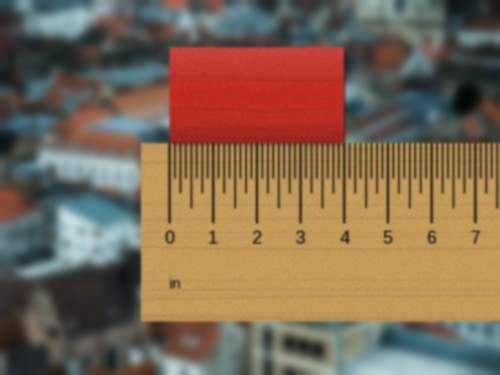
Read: 4in
